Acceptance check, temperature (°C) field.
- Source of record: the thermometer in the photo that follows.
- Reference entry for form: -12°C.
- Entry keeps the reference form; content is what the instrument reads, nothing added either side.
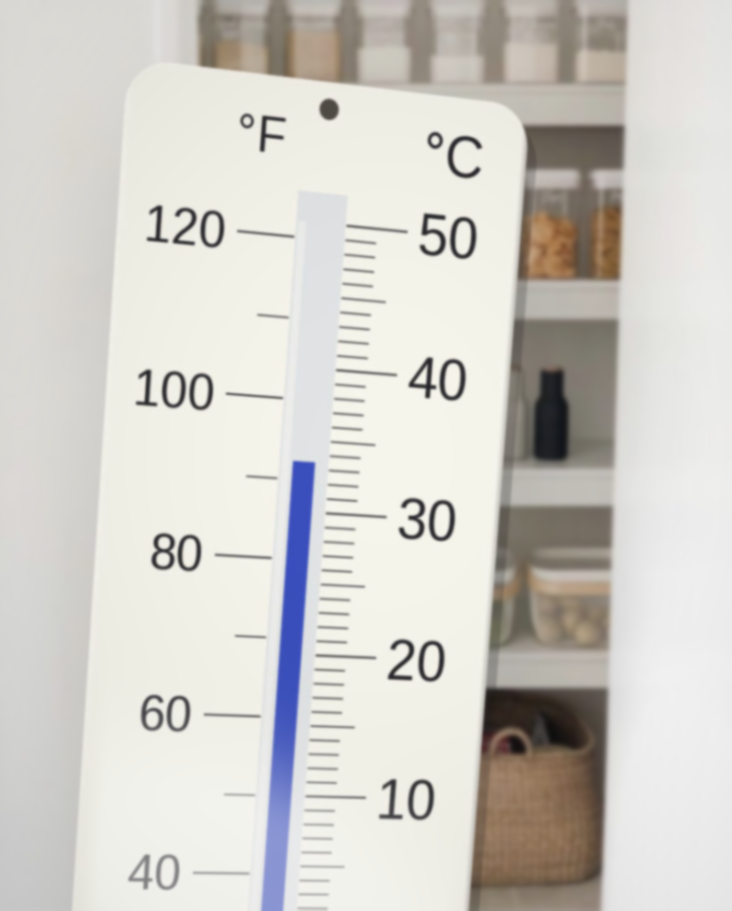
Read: 33.5°C
